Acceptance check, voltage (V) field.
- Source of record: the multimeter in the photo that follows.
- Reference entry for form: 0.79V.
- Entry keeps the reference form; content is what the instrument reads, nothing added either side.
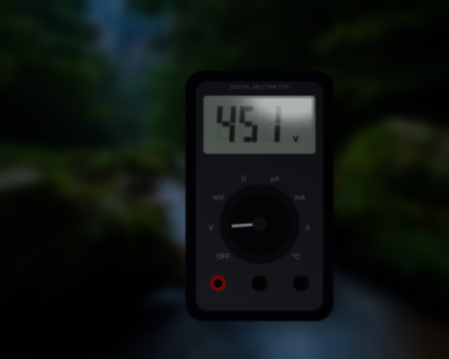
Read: 451V
